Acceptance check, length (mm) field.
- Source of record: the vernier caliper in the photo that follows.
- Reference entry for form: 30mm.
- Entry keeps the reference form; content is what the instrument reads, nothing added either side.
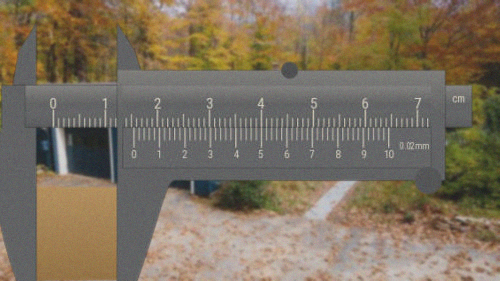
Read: 15.5mm
